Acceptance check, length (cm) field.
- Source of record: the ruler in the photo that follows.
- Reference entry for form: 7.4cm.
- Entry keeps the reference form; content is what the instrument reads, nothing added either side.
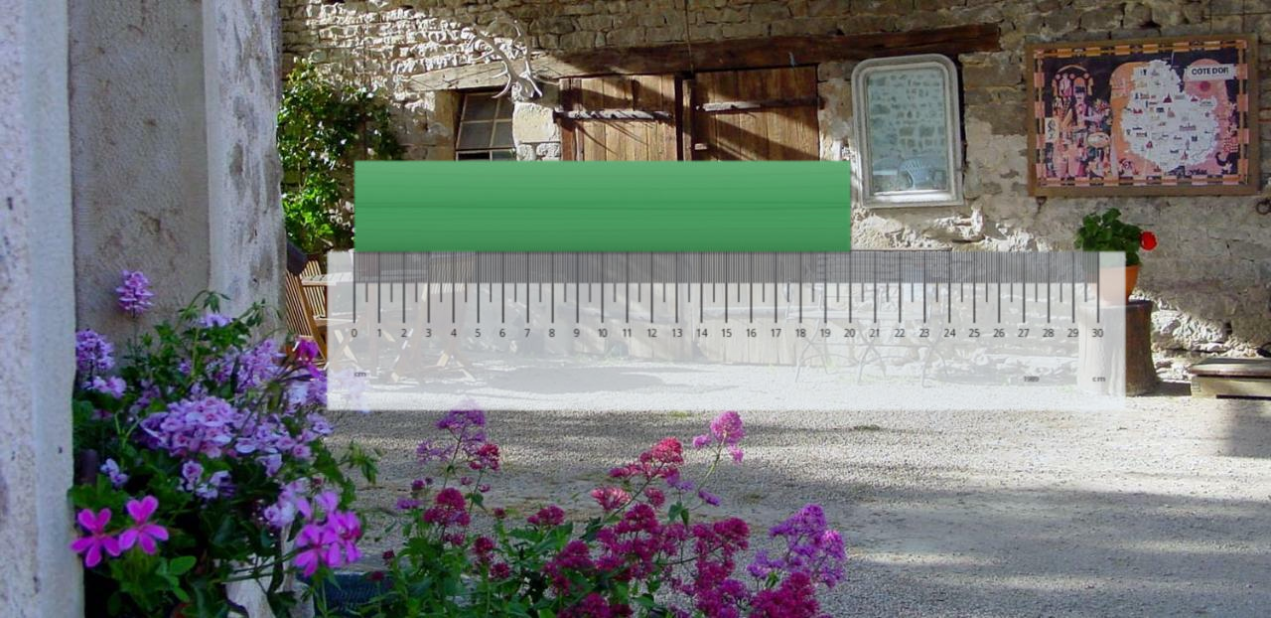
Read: 20cm
